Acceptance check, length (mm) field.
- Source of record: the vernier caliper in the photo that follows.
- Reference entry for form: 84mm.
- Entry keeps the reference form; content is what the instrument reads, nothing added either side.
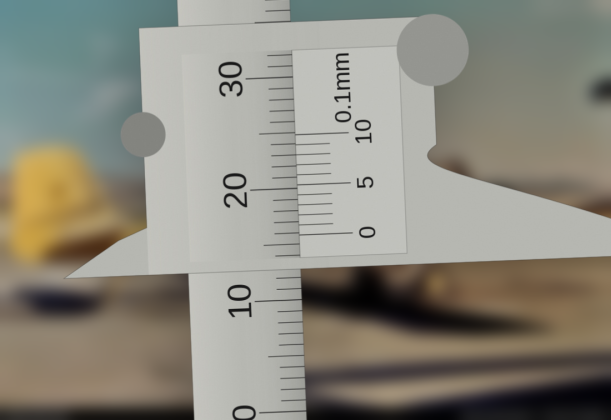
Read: 15.8mm
